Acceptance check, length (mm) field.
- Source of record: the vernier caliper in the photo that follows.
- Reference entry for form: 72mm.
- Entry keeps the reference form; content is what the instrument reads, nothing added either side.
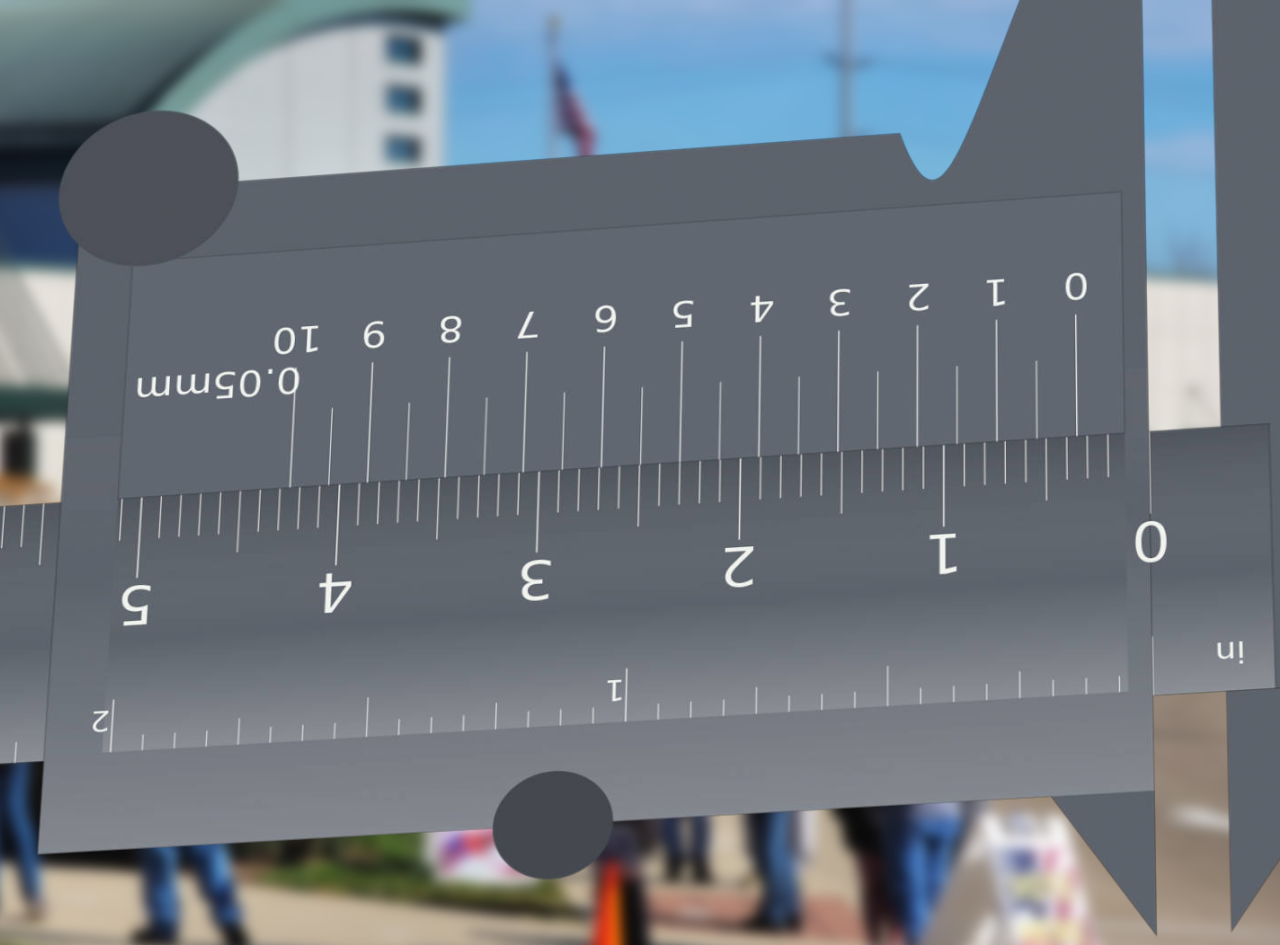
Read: 3.5mm
